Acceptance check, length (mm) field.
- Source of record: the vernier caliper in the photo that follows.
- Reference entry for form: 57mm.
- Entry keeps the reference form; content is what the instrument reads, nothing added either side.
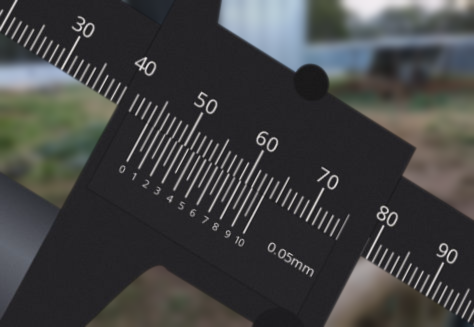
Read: 44.0mm
